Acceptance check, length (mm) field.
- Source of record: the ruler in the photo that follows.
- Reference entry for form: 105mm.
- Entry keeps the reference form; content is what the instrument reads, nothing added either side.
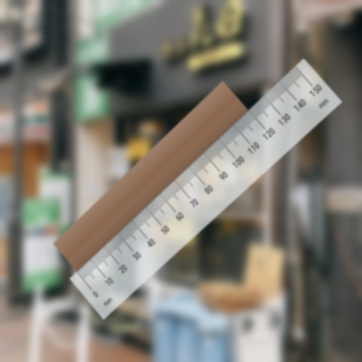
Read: 120mm
